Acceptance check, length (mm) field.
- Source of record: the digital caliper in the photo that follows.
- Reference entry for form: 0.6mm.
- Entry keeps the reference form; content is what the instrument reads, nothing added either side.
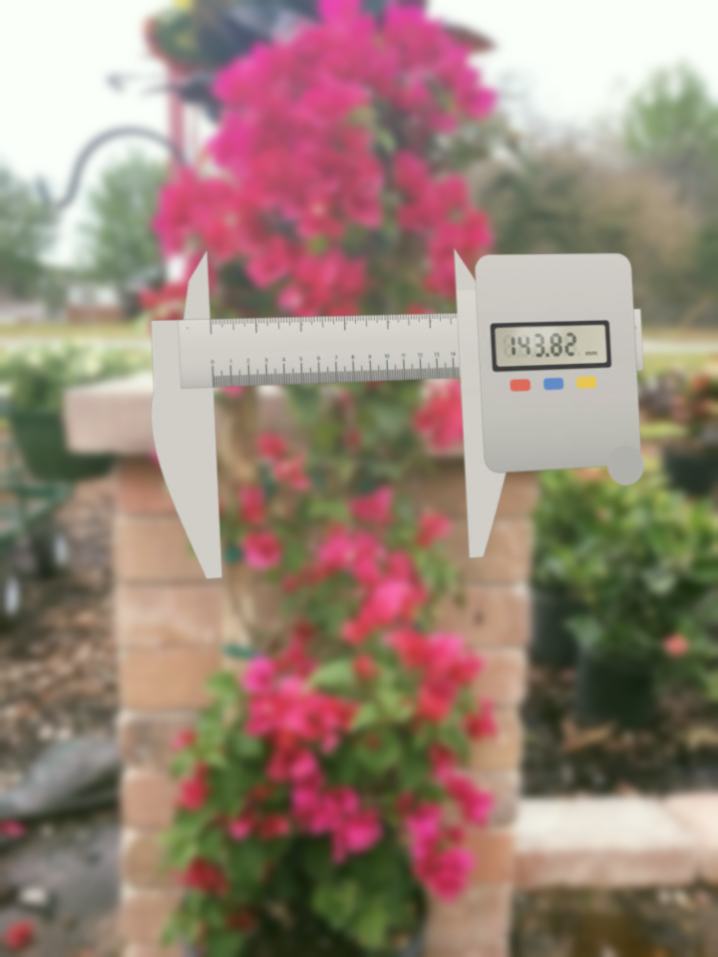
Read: 143.82mm
